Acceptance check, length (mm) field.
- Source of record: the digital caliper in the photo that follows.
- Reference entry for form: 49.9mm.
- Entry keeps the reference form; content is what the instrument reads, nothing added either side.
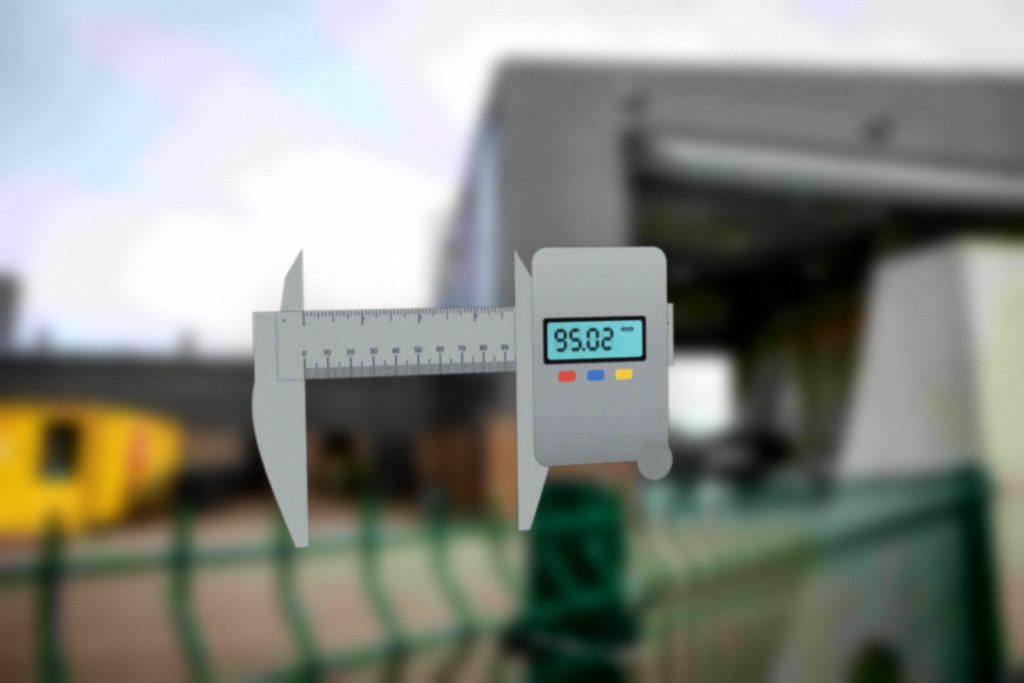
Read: 95.02mm
